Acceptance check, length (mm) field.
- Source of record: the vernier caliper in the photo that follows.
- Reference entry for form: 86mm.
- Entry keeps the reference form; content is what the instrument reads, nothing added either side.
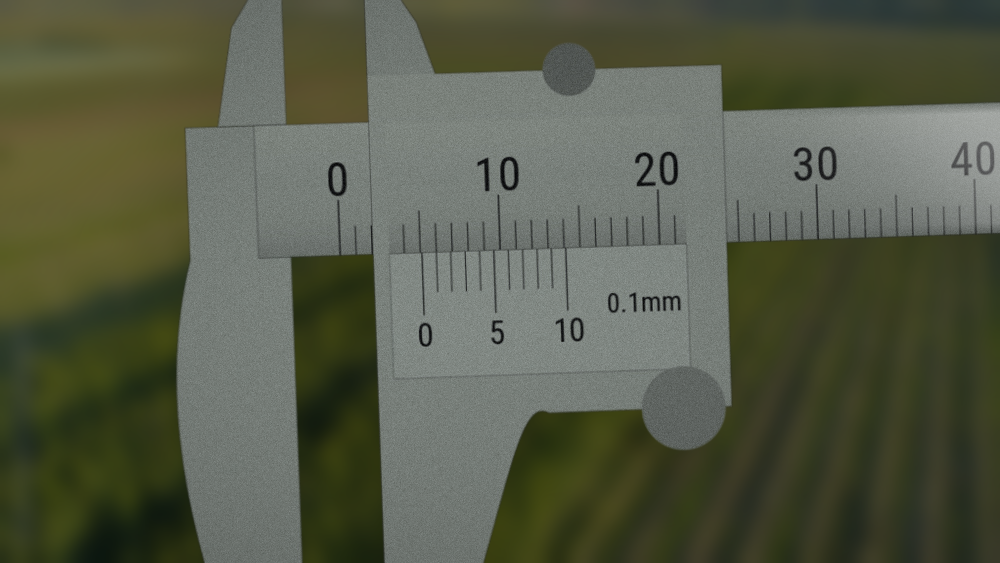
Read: 5.1mm
